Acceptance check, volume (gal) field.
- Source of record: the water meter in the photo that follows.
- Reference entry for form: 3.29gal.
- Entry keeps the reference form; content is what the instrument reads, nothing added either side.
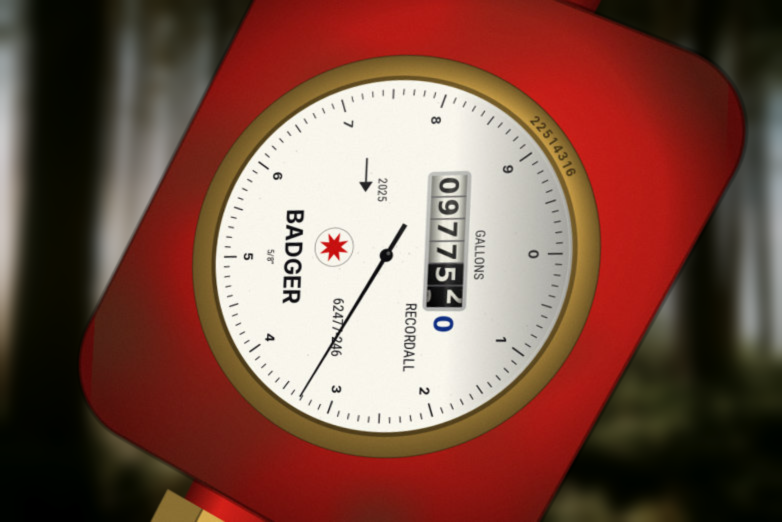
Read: 977523.3gal
